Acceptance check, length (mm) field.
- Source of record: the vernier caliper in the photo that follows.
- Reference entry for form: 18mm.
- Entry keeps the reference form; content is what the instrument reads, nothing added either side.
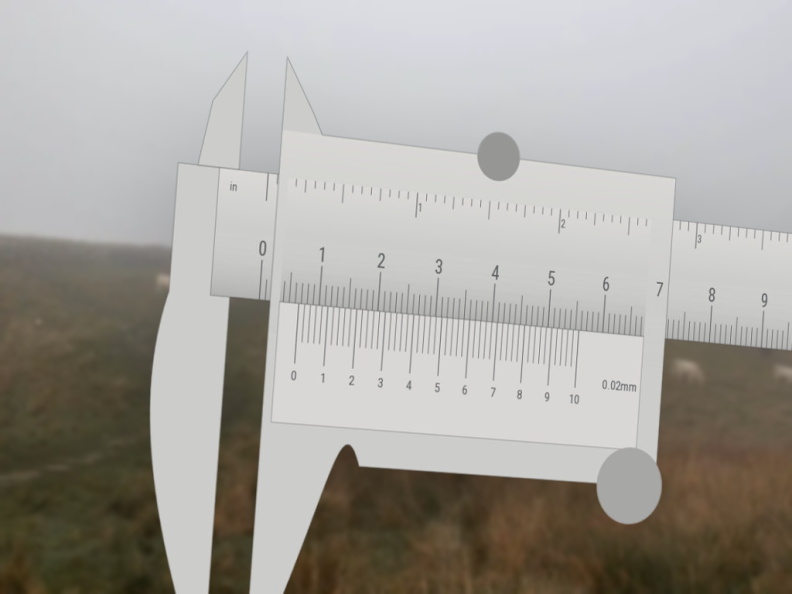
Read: 6.6mm
